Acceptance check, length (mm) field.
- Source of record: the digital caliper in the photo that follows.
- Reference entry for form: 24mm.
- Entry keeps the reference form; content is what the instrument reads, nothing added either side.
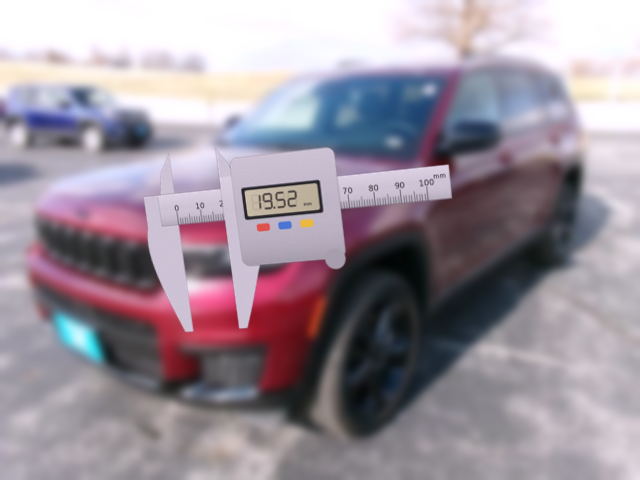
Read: 19.52mm
